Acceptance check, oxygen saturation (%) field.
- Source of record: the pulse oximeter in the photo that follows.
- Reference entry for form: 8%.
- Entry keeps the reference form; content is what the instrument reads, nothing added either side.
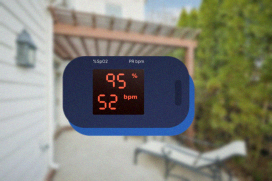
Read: 95%
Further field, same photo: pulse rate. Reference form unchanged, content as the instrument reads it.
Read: 52bpm
